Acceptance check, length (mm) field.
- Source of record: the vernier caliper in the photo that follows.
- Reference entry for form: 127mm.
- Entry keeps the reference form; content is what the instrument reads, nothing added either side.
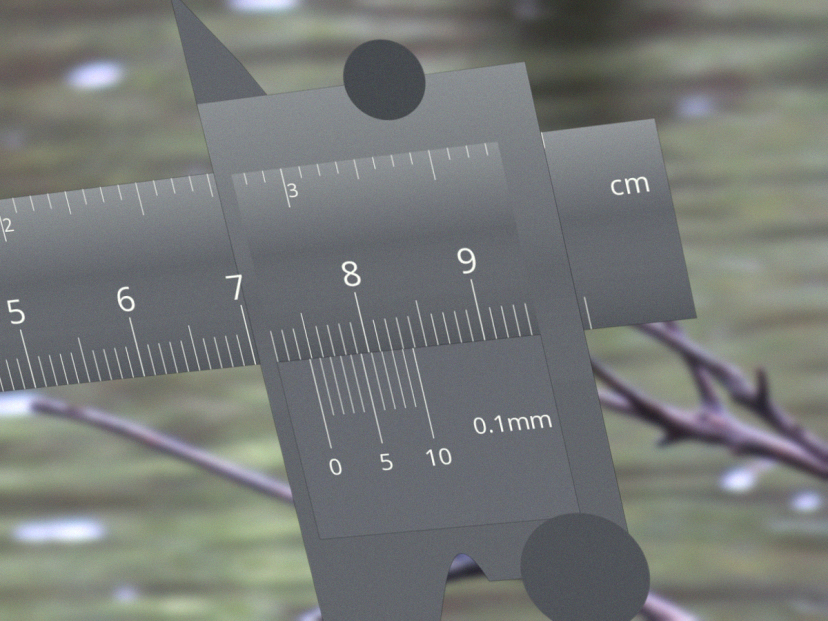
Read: 74.8mm
